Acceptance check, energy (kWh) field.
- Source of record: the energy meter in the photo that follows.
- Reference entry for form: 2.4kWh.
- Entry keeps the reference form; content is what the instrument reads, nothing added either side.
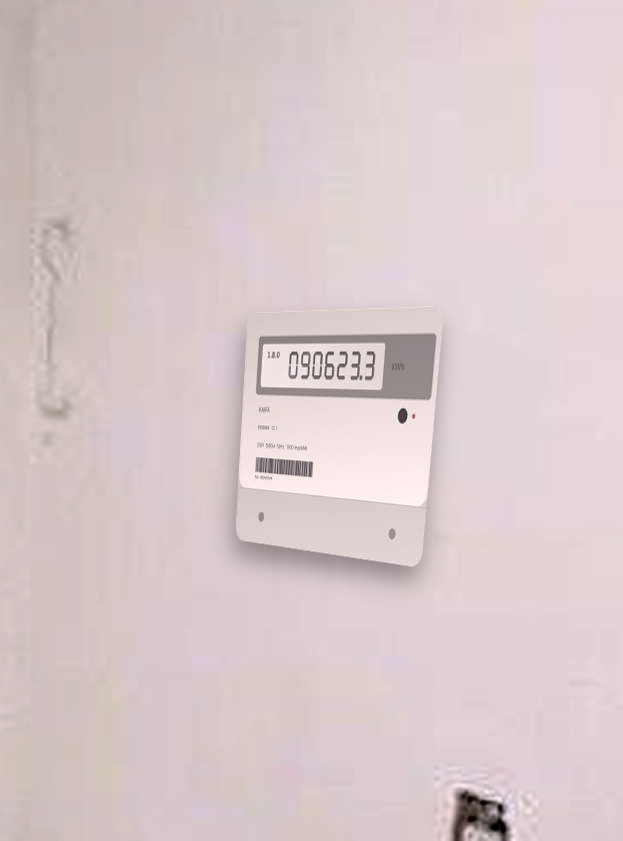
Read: 90623.3kWh
